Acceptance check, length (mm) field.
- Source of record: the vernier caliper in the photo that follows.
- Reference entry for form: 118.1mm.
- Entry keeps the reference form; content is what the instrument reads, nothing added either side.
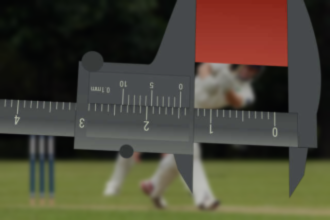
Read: 14.8mm
